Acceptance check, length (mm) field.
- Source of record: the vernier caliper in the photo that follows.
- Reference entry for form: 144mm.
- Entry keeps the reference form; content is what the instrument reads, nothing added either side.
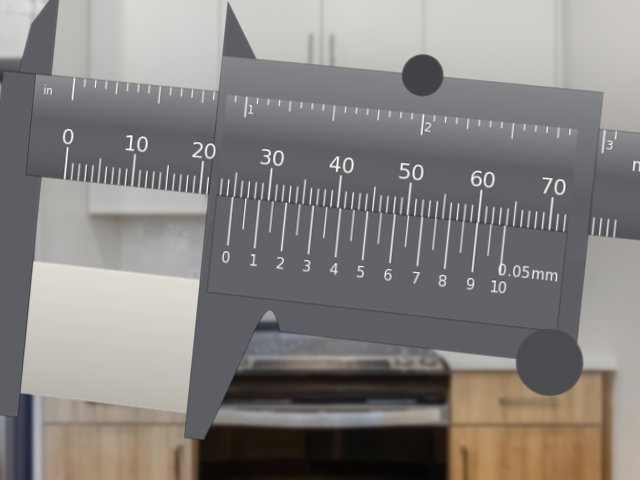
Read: 24.8mm
